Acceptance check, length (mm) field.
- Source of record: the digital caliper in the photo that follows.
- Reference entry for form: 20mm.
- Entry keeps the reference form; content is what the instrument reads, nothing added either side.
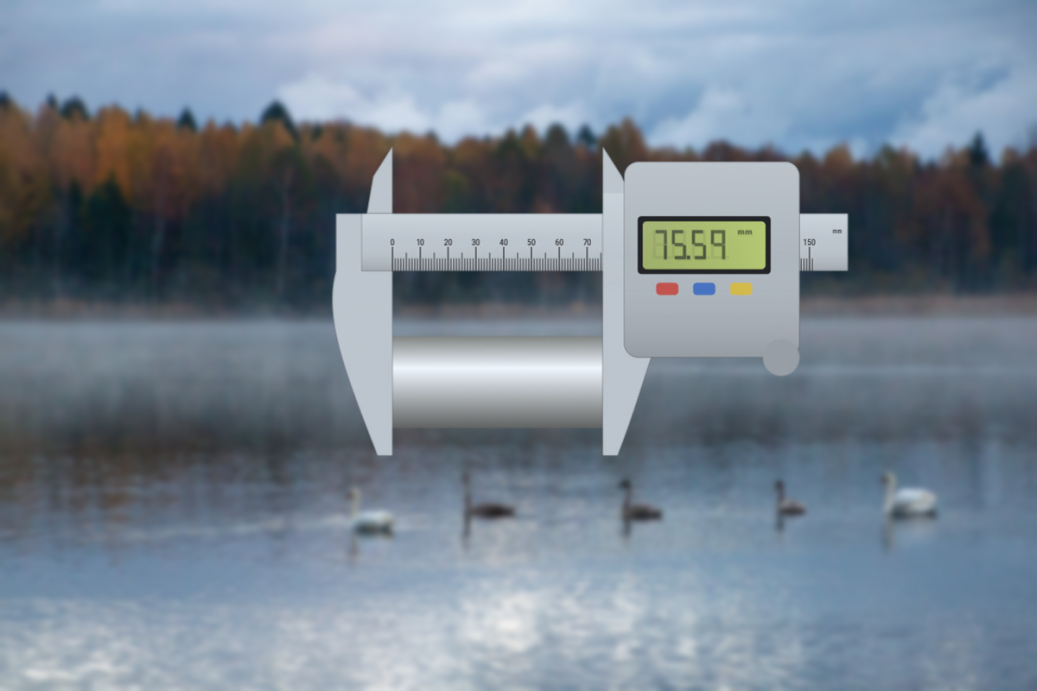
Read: 75.59mm
